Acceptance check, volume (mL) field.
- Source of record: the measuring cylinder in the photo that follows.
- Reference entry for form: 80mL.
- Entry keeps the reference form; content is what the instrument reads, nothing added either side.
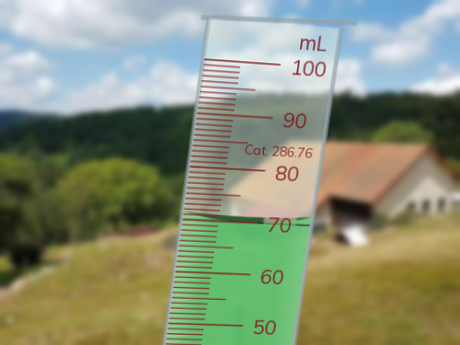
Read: 70mL
